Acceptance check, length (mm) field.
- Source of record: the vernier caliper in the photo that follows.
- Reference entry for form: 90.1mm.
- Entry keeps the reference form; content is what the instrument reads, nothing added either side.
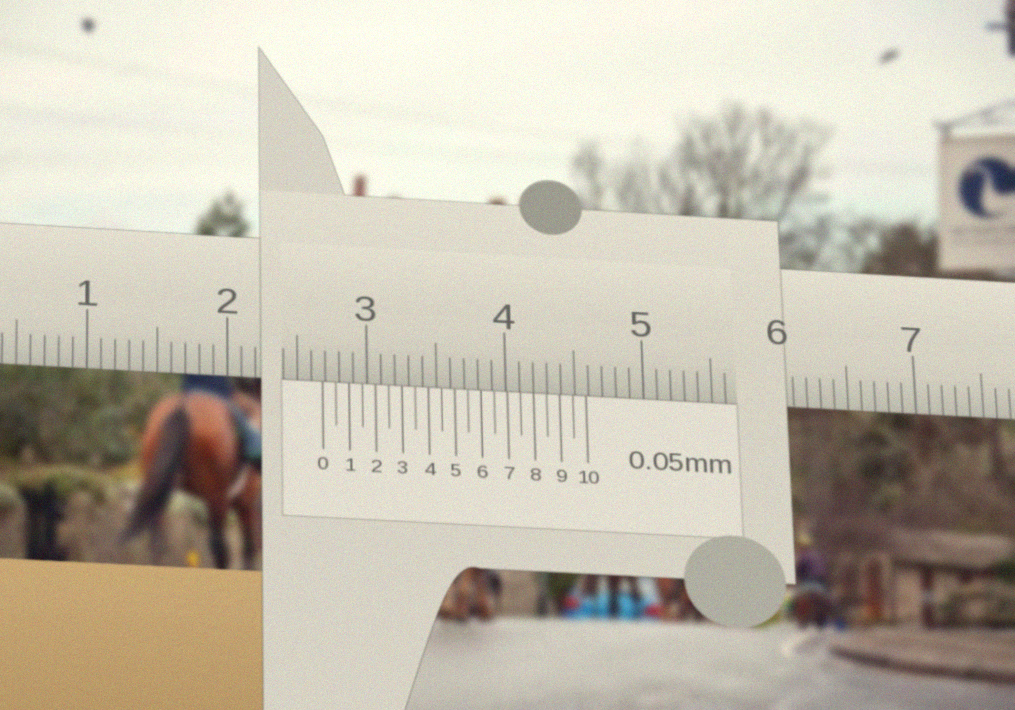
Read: 26.8mm
